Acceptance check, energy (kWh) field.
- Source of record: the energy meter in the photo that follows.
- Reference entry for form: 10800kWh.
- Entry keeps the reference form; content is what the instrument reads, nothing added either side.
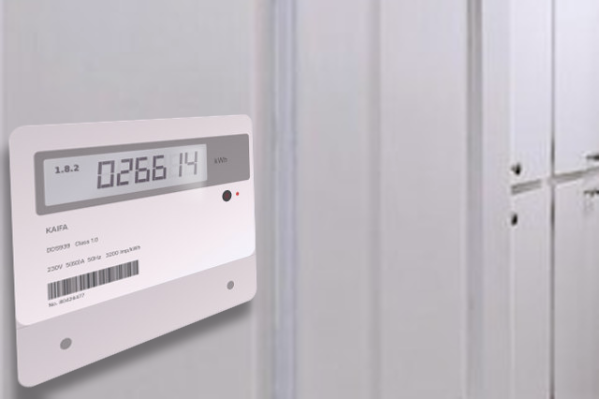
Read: 26614kWh
